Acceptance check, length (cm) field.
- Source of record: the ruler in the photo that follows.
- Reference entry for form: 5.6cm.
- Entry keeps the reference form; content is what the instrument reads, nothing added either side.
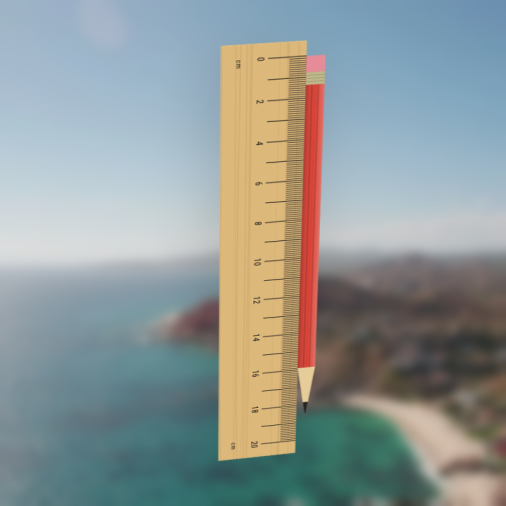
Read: 18.5cm
